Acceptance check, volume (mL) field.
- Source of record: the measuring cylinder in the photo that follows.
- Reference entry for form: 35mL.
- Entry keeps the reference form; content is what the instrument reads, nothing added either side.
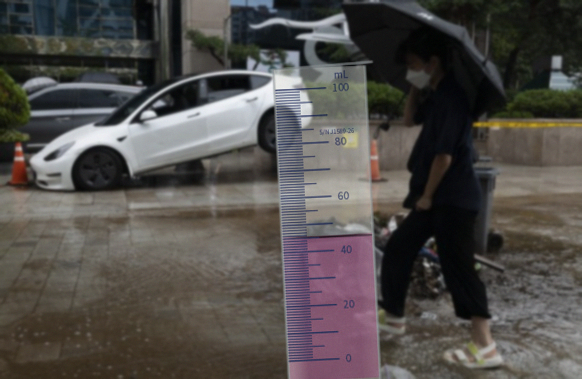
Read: 45mL
